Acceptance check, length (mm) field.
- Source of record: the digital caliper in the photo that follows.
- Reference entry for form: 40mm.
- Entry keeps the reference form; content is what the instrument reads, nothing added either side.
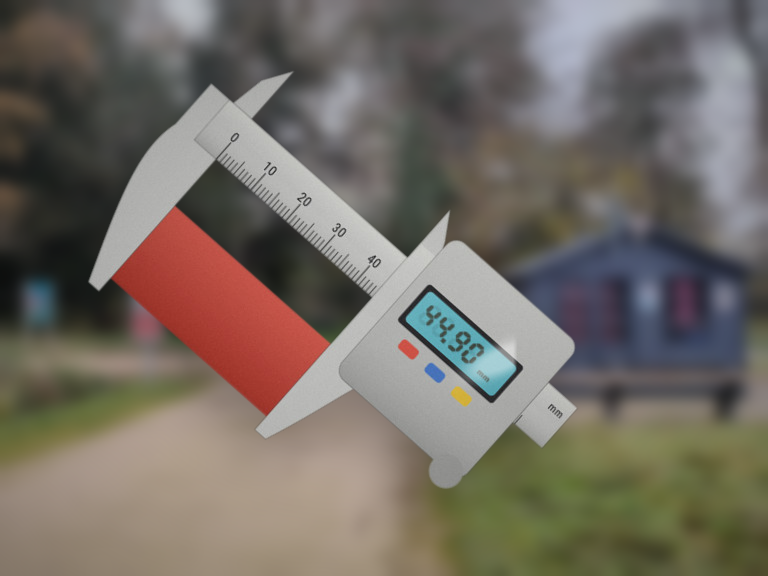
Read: 44.90mm
